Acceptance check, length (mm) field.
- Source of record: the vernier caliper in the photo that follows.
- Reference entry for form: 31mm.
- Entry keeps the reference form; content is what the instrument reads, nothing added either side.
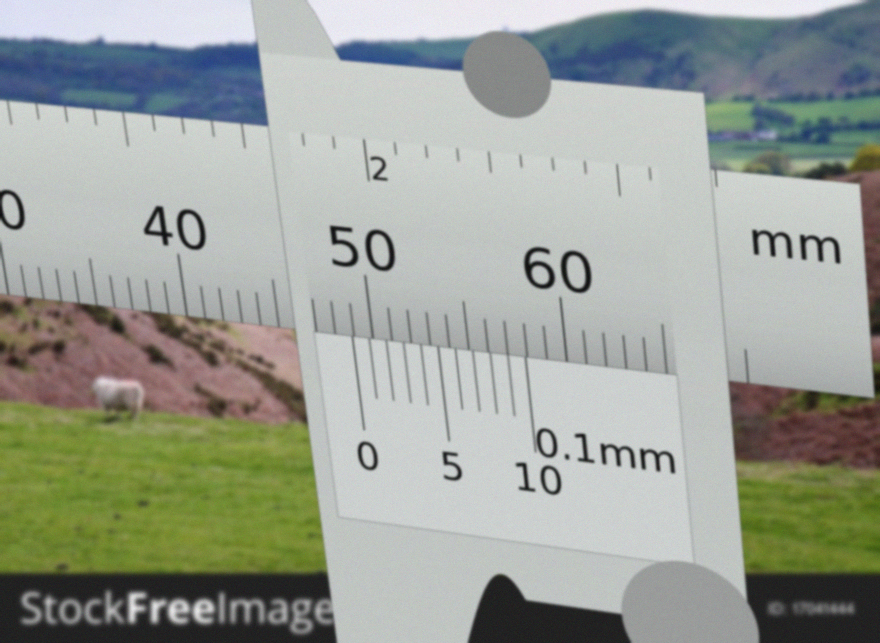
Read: 48.9mm
